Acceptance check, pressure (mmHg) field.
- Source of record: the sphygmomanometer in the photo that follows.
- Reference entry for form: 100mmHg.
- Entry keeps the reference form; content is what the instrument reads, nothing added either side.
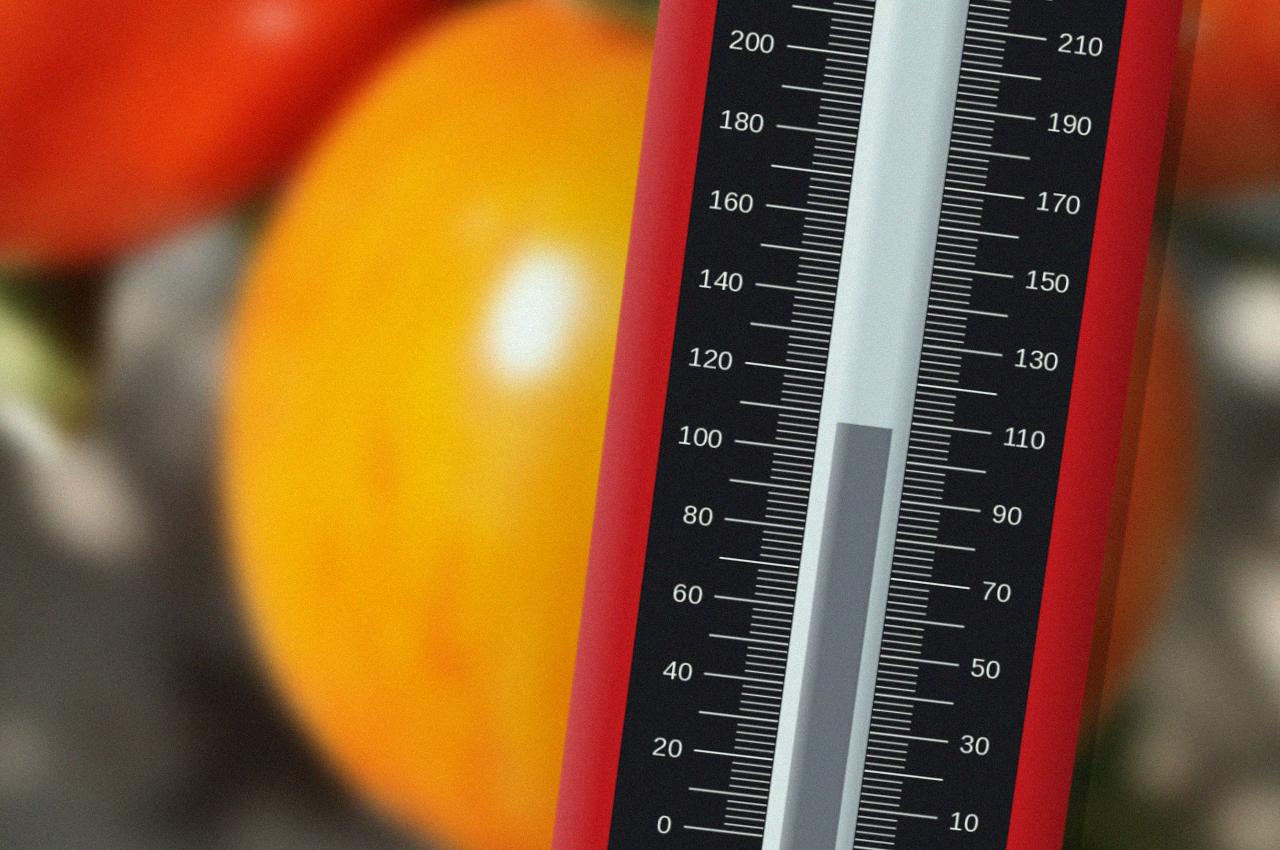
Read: 108mmHg
